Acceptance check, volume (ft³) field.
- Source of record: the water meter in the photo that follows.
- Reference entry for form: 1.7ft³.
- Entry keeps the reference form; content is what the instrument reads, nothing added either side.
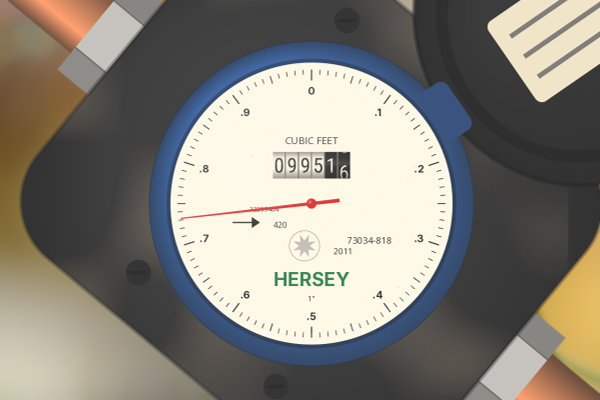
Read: 99515.73ft³
